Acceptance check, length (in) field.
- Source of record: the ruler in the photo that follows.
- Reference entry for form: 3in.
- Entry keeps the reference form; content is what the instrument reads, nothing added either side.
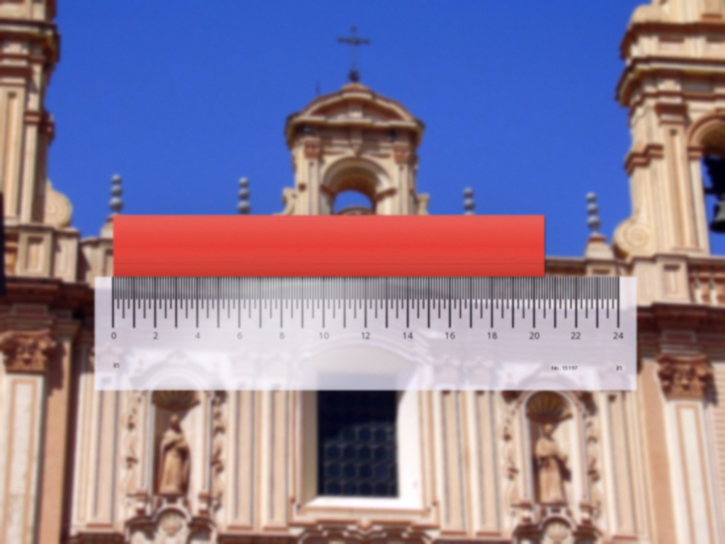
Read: 20.5in
